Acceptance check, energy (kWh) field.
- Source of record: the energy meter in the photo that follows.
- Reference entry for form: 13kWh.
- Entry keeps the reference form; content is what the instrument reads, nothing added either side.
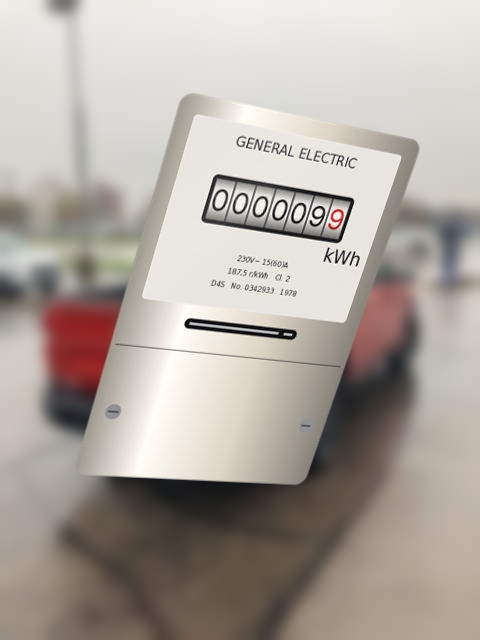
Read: 9.9kWh
